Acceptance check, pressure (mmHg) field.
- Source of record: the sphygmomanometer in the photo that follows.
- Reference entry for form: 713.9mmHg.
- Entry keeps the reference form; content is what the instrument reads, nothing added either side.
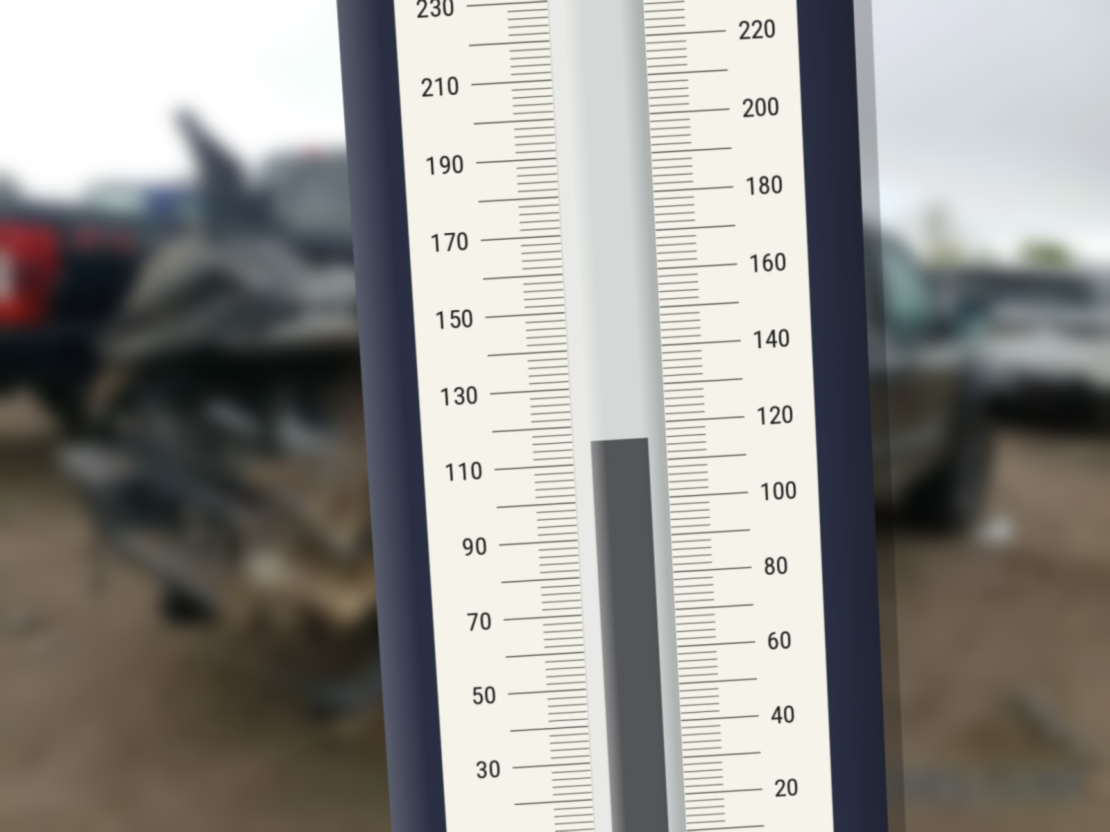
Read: 116mmHg
